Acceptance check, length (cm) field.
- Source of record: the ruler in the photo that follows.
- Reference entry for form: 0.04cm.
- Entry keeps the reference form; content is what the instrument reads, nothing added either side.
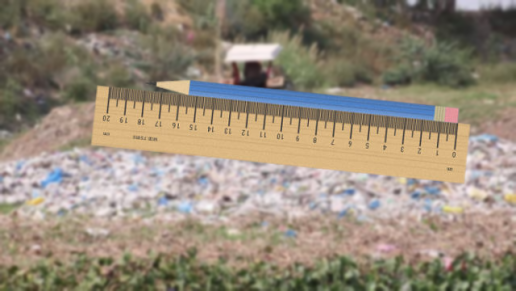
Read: 18cm
